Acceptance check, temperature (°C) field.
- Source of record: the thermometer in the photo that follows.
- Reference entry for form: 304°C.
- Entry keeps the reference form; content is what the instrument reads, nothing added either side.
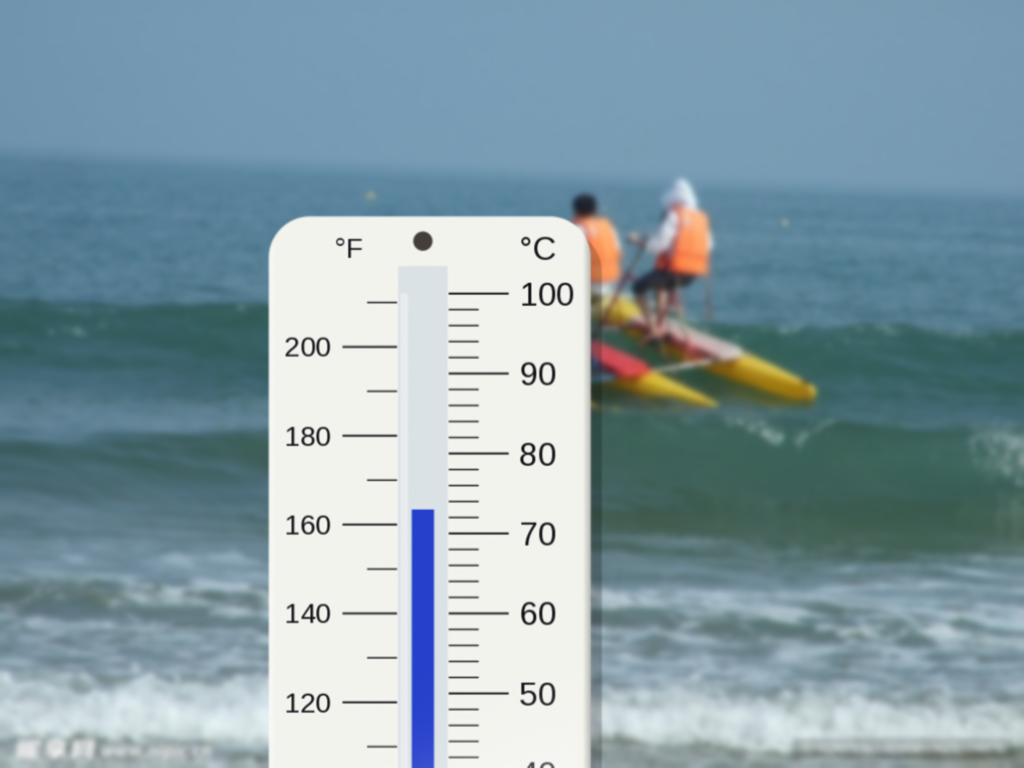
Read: 73°C
